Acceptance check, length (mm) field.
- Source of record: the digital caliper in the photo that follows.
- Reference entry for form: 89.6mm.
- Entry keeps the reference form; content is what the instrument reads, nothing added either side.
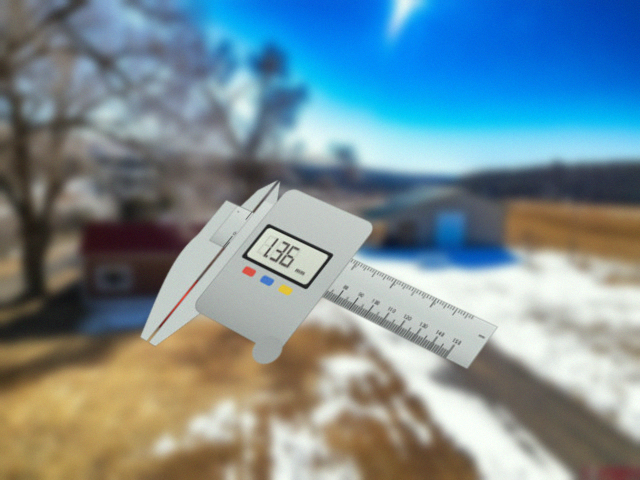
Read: 1.36mm
